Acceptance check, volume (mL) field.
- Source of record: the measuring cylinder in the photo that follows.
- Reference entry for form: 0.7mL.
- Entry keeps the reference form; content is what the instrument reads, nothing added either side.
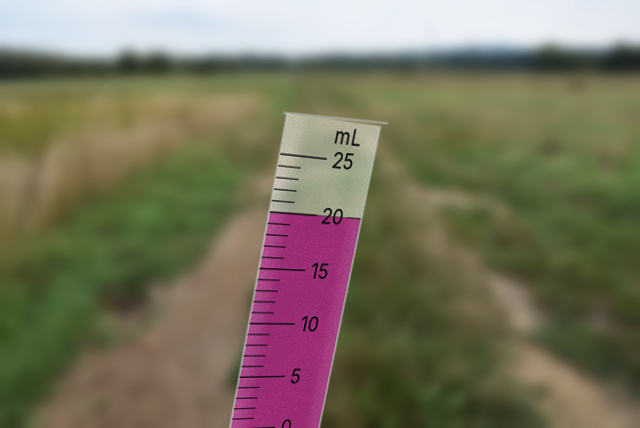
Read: 20mL
